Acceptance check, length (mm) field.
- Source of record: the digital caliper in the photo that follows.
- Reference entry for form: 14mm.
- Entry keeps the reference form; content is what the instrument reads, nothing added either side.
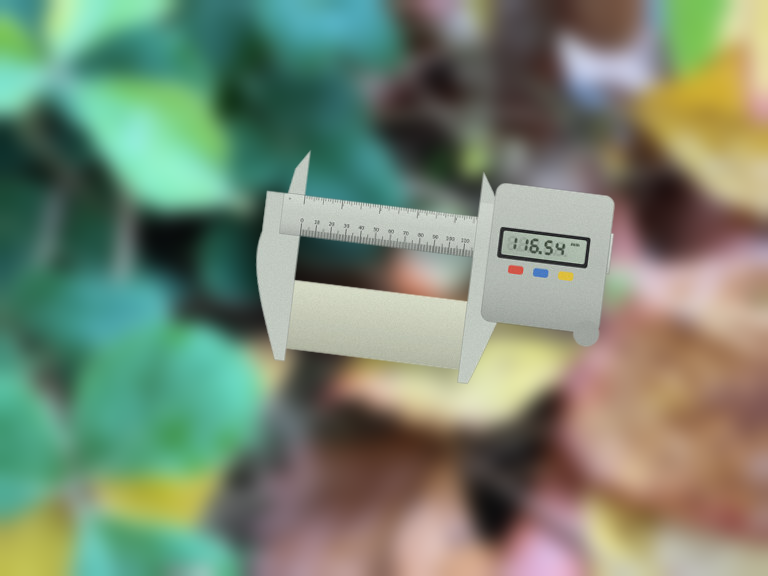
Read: 116.54mm
